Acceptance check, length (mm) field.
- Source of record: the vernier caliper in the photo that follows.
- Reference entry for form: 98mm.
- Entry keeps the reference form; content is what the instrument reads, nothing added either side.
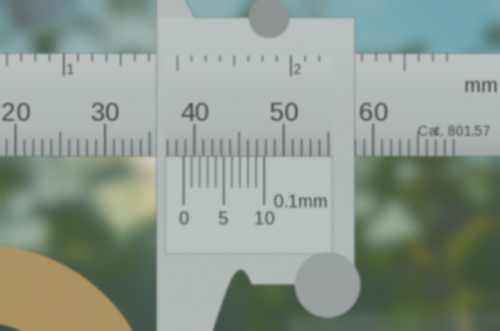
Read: 38.8mm
